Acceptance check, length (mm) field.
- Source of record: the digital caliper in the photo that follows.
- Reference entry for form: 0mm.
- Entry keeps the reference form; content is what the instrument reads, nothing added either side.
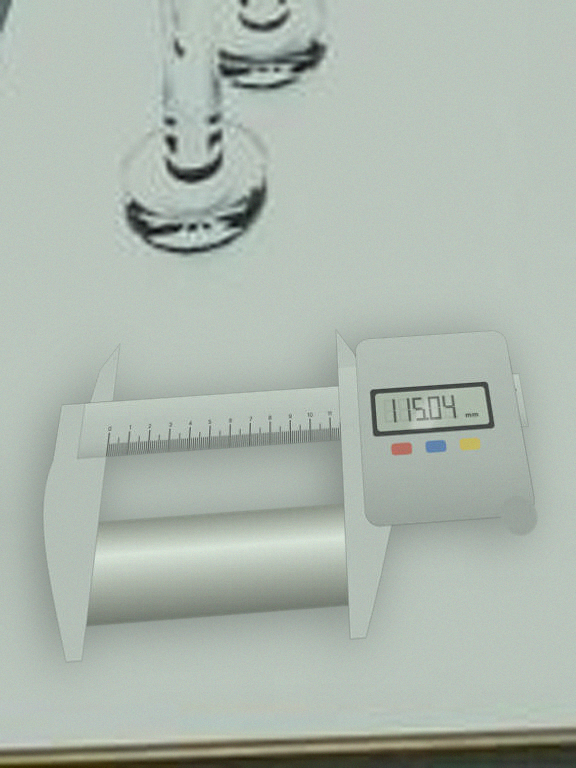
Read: 115.04mm
